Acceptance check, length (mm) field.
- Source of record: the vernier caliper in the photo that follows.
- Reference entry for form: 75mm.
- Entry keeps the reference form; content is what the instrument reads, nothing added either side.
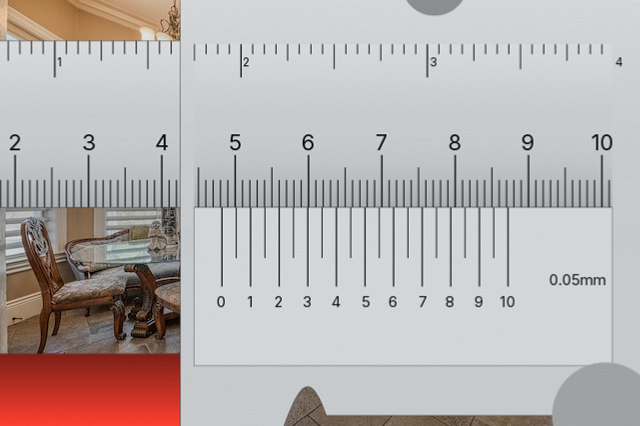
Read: 48.2mm
